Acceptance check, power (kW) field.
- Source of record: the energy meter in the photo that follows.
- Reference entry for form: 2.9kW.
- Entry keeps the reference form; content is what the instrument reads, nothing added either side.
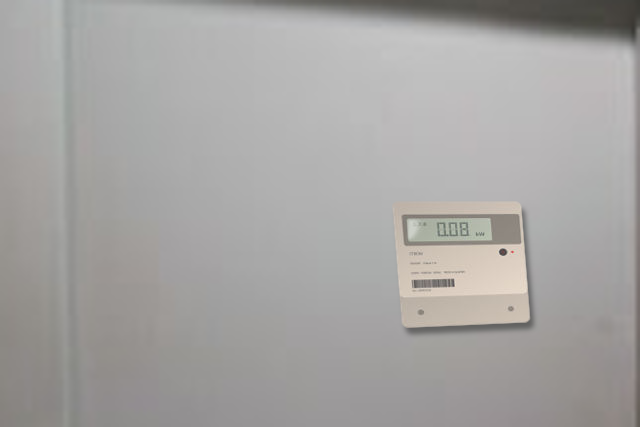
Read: 0.08kW
